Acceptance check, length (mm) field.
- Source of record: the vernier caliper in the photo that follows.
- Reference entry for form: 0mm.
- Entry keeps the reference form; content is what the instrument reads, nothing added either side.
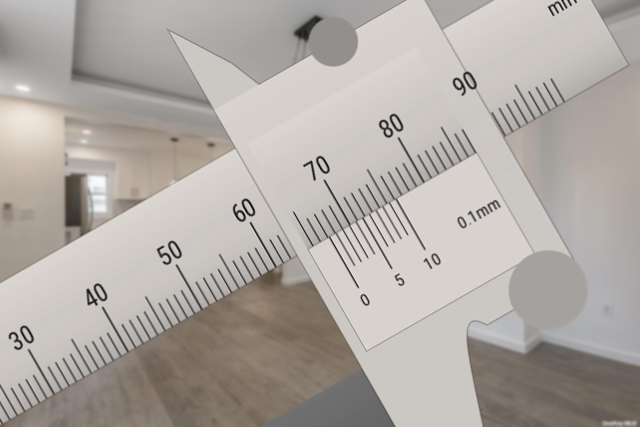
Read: 67.2mm
